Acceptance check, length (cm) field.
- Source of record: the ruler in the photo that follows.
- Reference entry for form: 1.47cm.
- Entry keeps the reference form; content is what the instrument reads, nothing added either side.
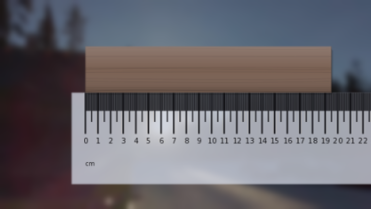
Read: 19.5cm
